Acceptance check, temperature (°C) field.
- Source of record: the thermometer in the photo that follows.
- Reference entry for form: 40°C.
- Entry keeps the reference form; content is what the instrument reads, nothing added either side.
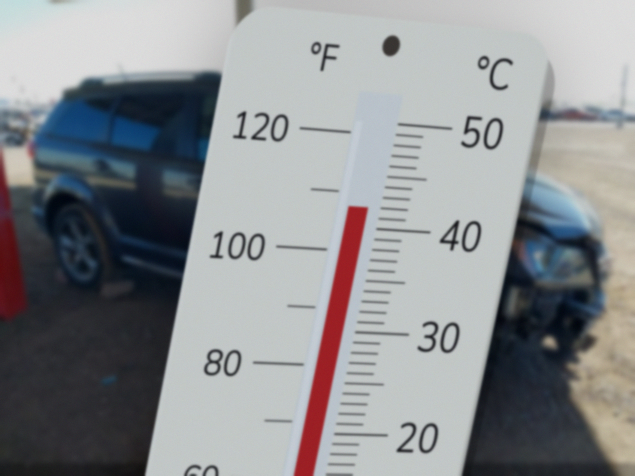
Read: 42°C
